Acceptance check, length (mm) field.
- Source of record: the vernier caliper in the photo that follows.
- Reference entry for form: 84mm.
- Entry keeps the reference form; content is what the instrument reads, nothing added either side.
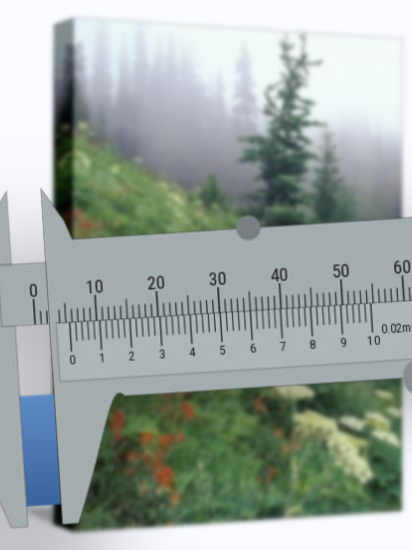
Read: 5.6mm
